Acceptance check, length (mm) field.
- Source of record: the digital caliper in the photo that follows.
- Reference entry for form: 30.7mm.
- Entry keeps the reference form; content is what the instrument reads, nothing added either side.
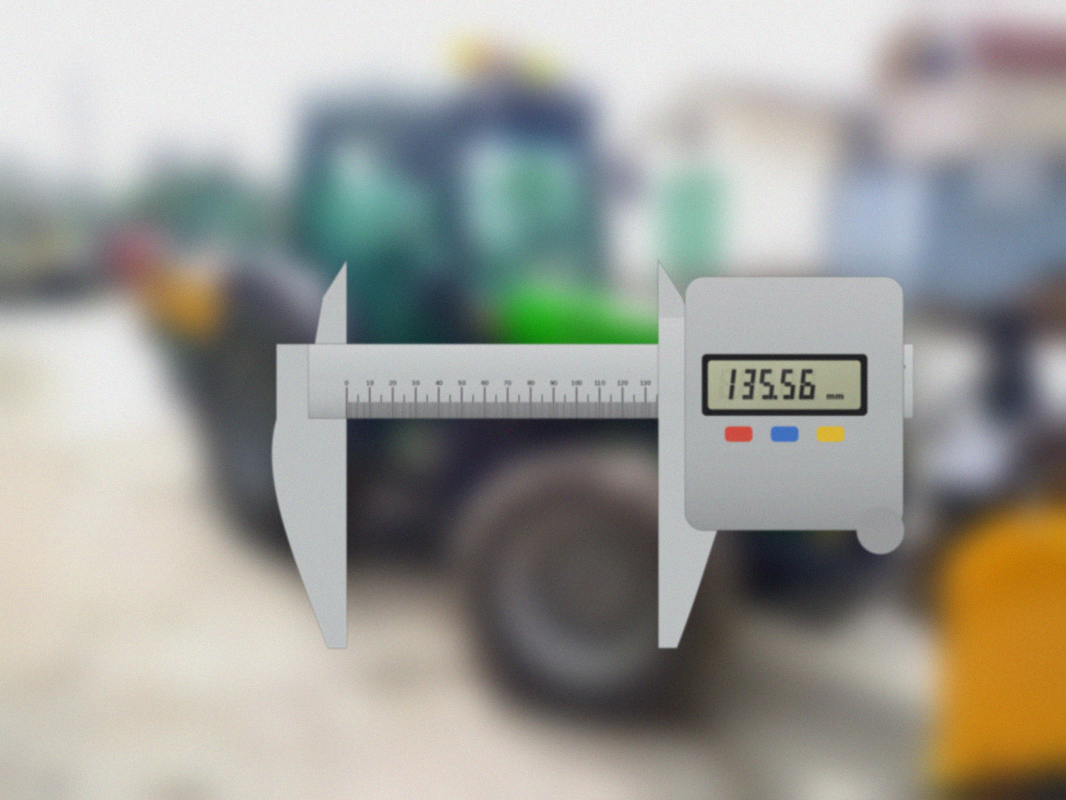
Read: 135.56mm
